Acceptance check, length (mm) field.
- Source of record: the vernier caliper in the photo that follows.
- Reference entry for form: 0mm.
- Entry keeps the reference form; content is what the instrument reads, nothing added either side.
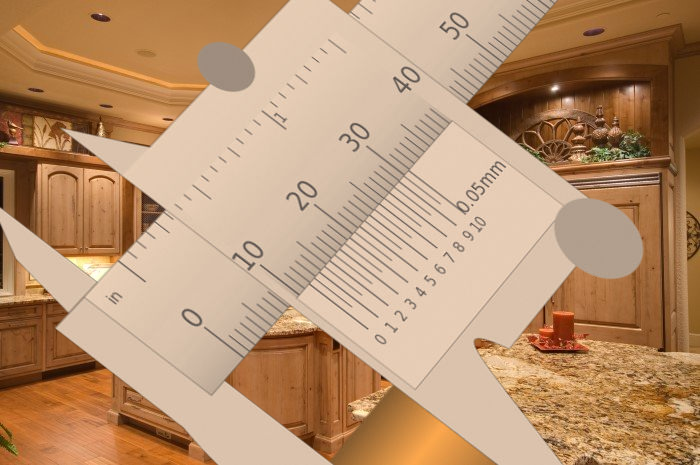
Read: 11.8mm
